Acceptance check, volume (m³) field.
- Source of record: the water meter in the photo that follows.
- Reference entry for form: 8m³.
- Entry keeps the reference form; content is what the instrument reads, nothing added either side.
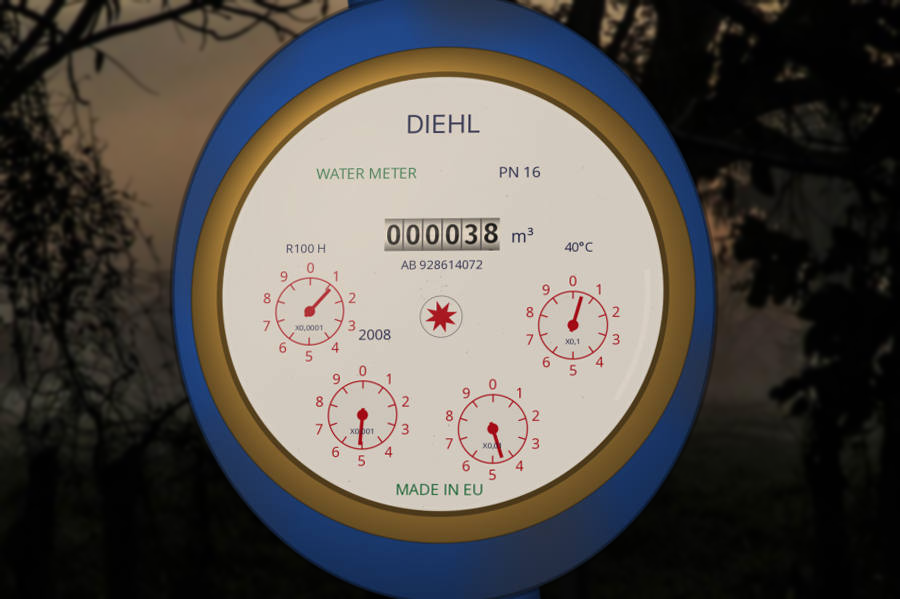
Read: 38.0451m³
